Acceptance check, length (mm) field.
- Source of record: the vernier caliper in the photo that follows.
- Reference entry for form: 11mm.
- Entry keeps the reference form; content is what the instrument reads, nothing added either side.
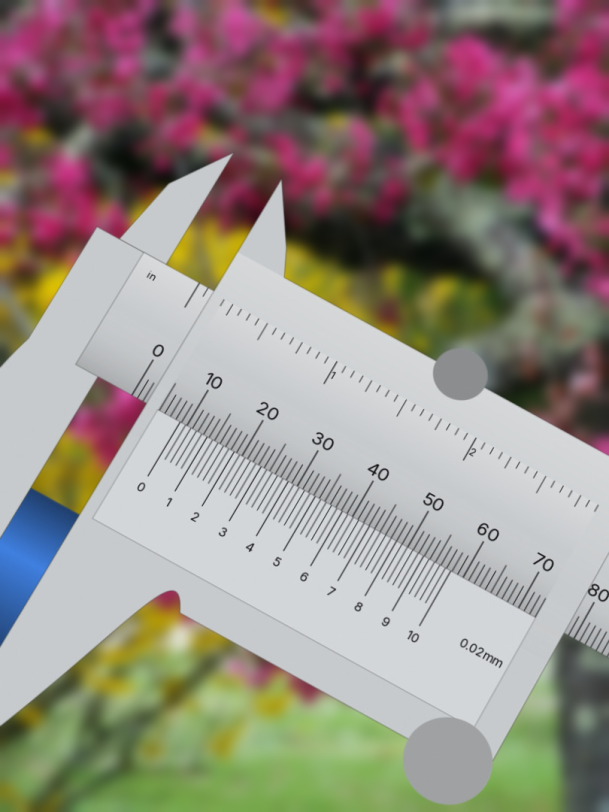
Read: 8.8mm
